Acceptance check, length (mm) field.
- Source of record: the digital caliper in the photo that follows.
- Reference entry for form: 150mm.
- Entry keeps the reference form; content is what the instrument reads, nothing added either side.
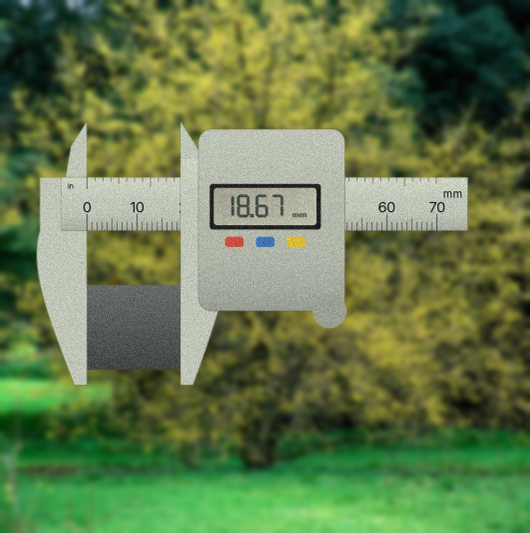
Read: 18.67mm
